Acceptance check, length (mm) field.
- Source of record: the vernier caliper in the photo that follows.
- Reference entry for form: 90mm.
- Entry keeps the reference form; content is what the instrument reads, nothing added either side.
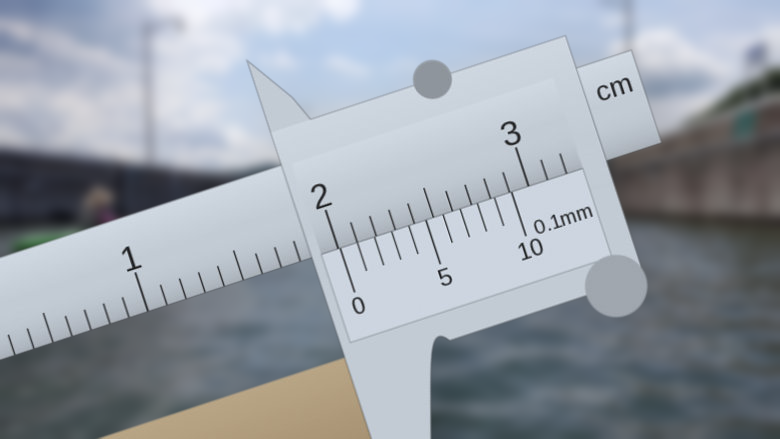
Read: 20.1mm
